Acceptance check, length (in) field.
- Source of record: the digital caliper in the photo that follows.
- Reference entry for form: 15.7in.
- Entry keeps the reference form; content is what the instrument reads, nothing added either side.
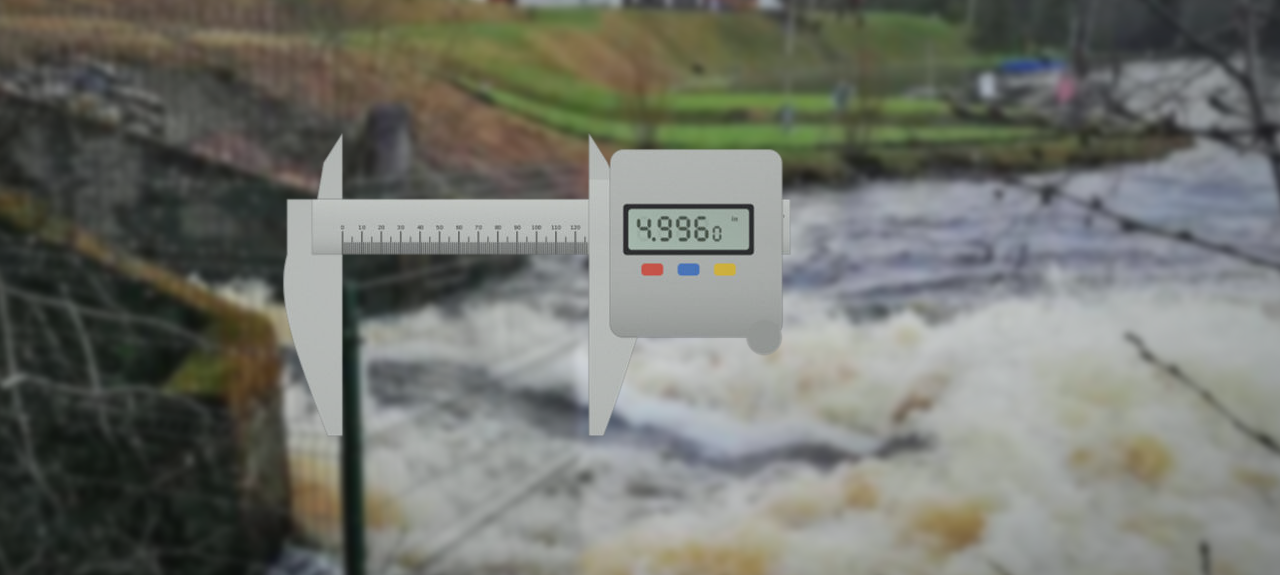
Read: 4.9960in
